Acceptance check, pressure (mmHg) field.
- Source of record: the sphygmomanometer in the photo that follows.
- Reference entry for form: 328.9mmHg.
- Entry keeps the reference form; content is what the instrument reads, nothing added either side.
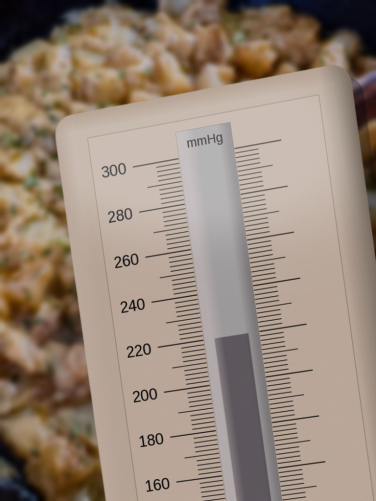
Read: 220mmHg
